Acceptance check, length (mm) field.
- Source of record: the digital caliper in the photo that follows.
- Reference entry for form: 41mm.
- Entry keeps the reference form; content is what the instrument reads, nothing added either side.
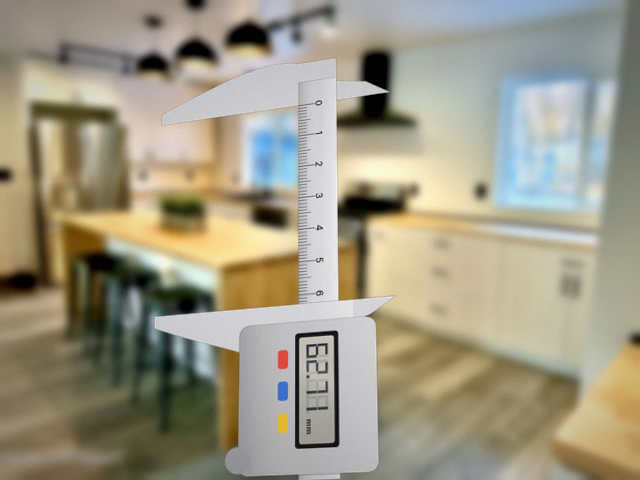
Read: 62.71mm
